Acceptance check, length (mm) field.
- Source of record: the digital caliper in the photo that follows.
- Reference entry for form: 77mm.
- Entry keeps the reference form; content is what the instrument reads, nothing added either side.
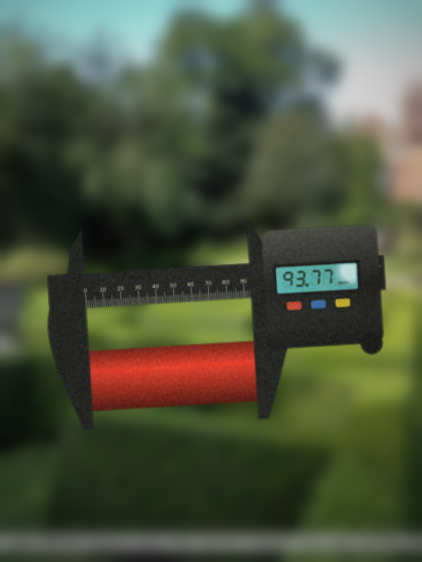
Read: 93.77mm
